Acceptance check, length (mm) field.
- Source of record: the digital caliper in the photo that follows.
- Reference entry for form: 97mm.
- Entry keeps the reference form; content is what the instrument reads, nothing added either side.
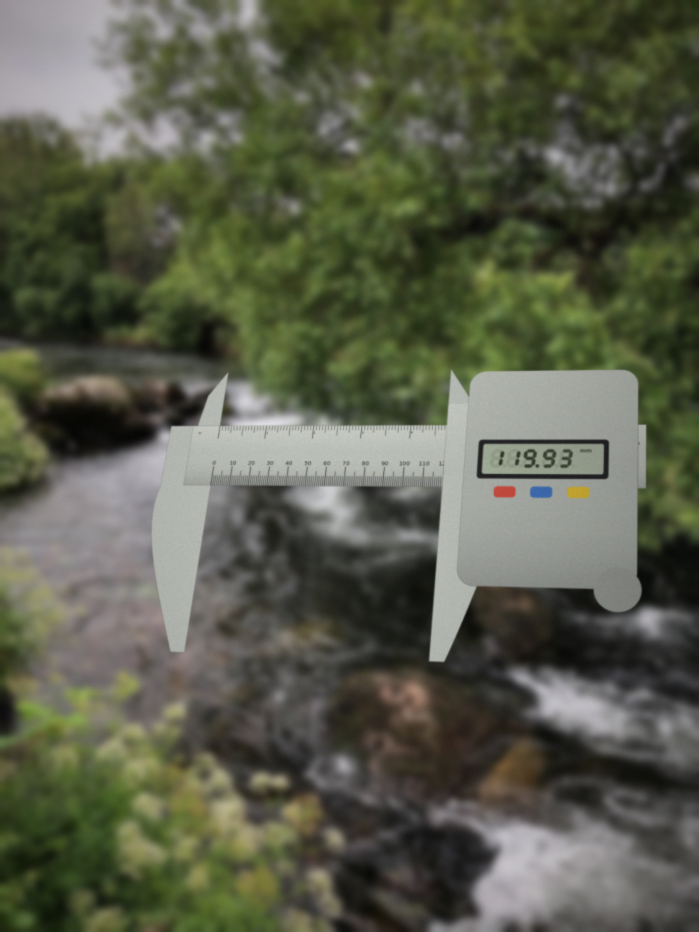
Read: 119.93mm
